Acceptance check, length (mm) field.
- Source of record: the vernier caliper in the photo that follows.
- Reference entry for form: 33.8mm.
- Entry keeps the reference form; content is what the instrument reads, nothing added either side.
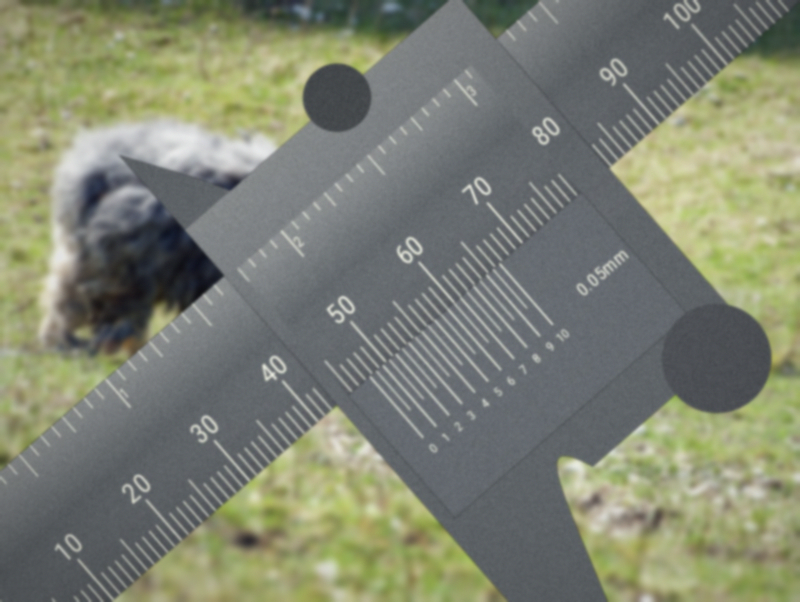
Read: 47.6mm
